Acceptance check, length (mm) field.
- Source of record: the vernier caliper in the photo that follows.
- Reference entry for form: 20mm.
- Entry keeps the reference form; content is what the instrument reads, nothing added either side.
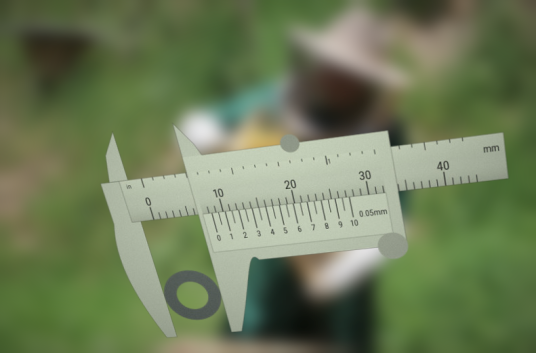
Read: 8.4mm
